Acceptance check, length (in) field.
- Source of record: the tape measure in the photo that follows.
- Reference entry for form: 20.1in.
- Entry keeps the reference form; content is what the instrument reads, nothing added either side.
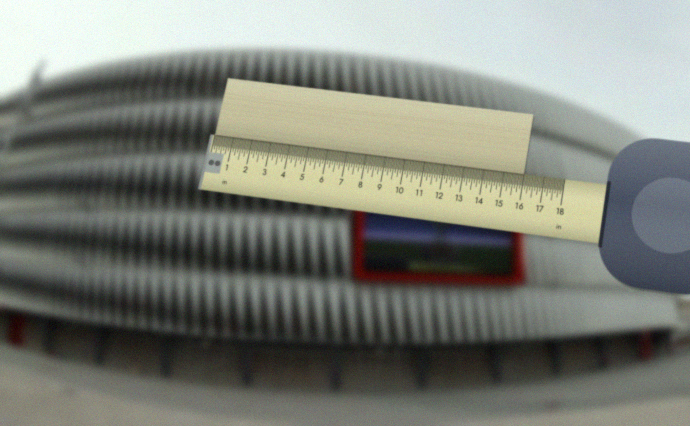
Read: 16in
